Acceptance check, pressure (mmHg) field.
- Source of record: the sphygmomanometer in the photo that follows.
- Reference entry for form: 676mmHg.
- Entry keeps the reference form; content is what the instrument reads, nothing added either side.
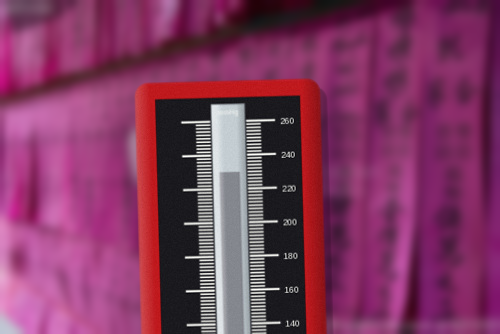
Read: 230mmHg
